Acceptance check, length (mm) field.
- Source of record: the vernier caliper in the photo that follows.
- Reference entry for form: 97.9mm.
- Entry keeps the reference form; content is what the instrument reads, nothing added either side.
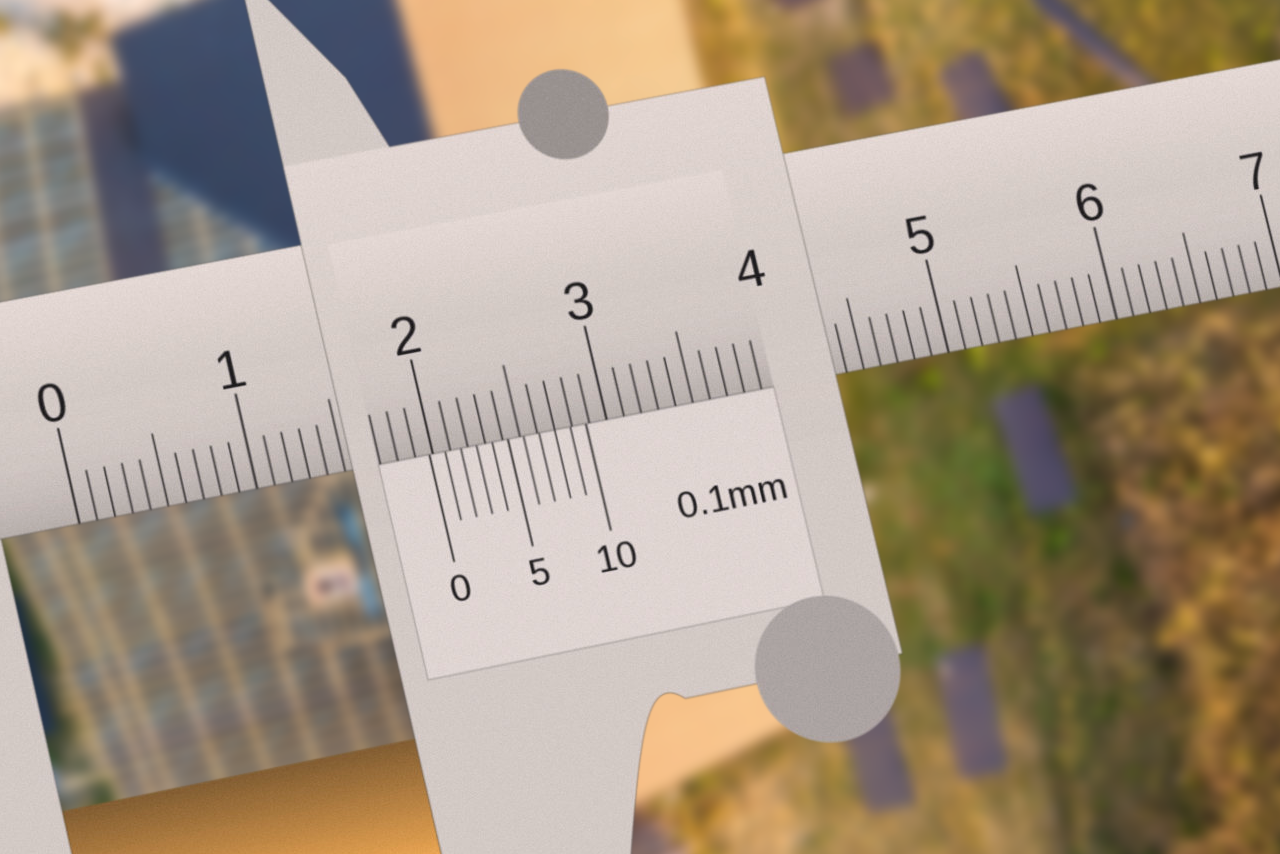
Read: 19.8mm
